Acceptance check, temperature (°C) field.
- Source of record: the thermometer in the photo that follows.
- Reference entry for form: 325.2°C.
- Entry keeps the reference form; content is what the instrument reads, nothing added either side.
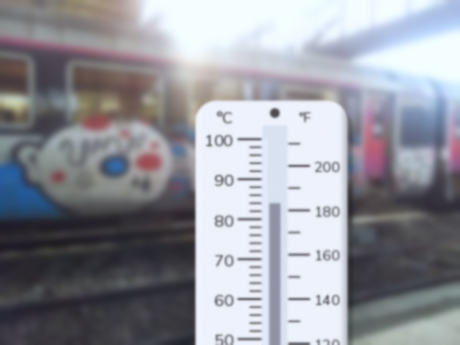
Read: 84°C
